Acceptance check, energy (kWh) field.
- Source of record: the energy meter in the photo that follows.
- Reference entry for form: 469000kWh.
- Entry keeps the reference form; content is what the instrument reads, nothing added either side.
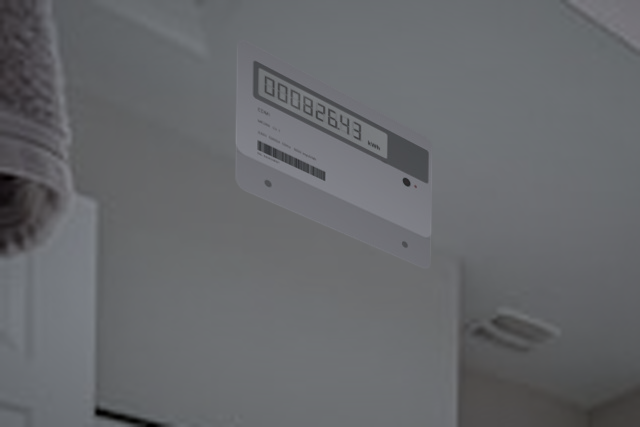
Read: 826.43kWh
